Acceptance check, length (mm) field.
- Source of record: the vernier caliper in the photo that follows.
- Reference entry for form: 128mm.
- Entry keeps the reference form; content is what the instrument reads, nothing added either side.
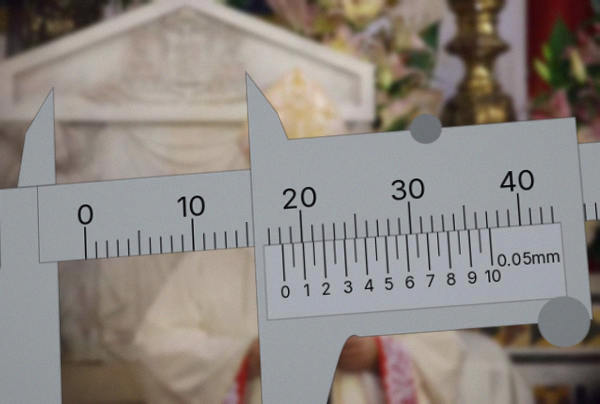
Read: 18.2mm
